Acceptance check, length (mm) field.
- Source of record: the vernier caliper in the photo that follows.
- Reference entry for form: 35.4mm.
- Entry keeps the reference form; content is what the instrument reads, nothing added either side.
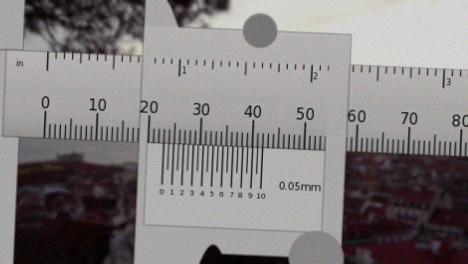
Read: 23.0mm
